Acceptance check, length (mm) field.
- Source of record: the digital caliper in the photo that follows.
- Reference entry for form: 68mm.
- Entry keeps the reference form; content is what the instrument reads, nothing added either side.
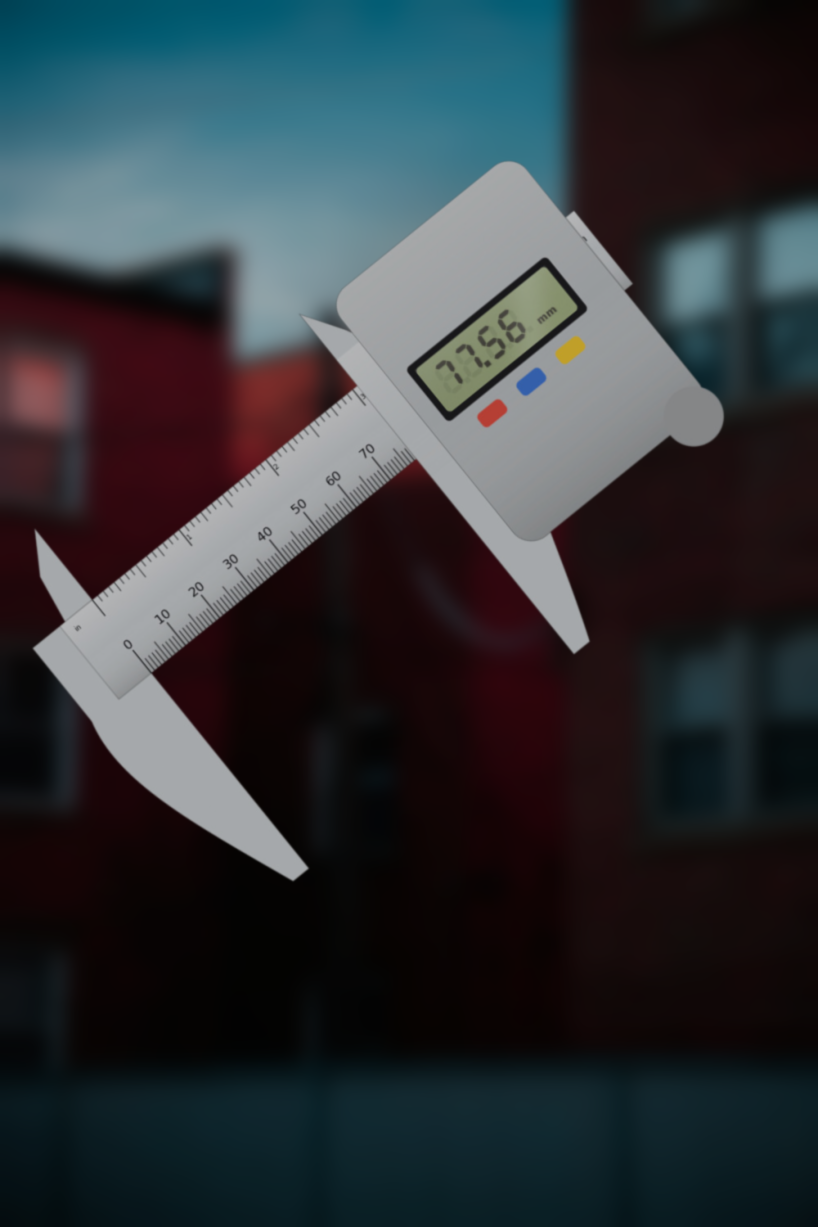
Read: 77.56mm
